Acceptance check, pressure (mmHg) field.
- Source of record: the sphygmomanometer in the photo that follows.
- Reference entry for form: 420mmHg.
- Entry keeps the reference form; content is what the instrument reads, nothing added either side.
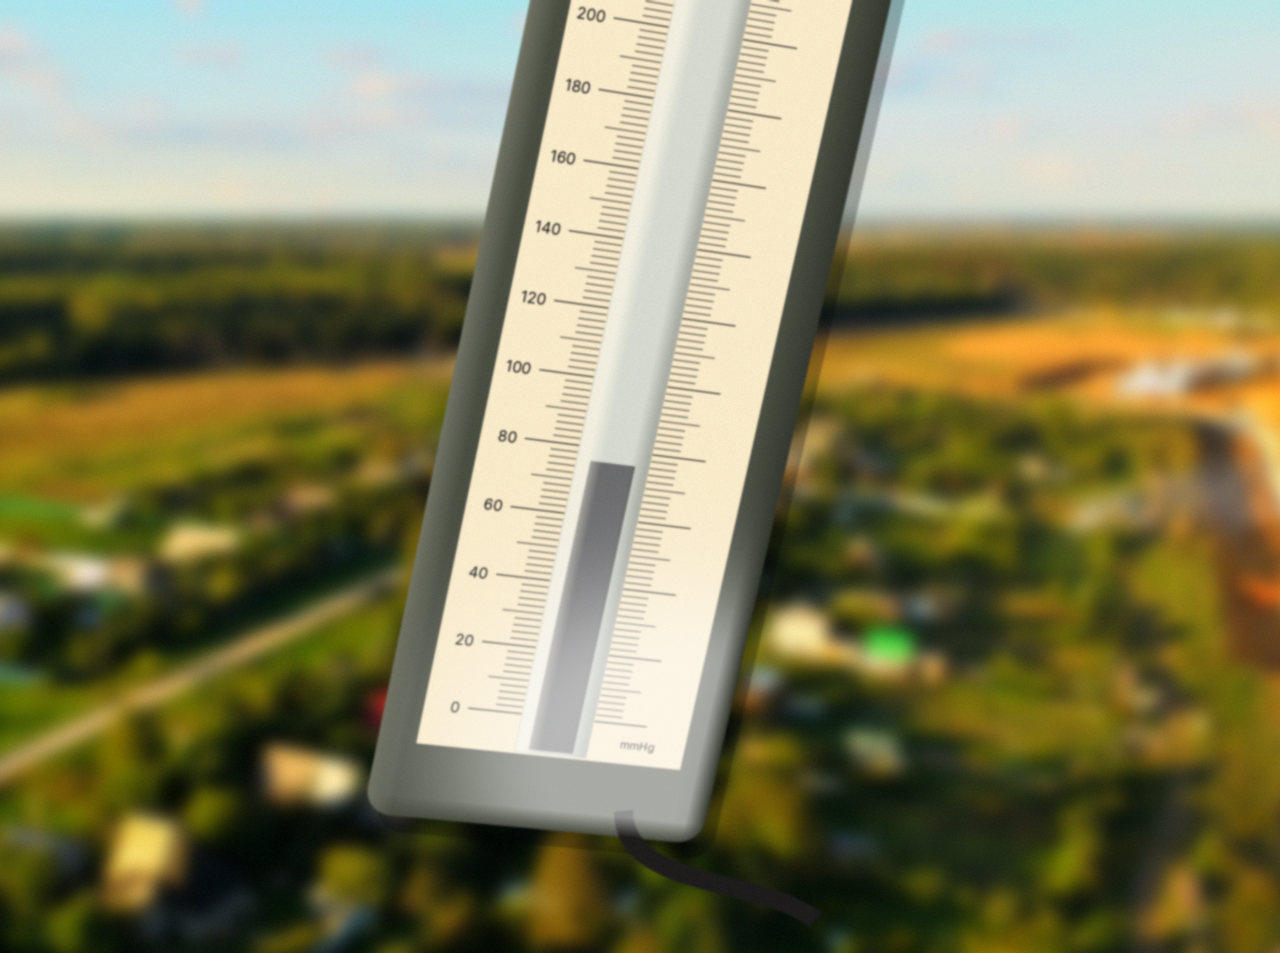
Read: 76mmHg
